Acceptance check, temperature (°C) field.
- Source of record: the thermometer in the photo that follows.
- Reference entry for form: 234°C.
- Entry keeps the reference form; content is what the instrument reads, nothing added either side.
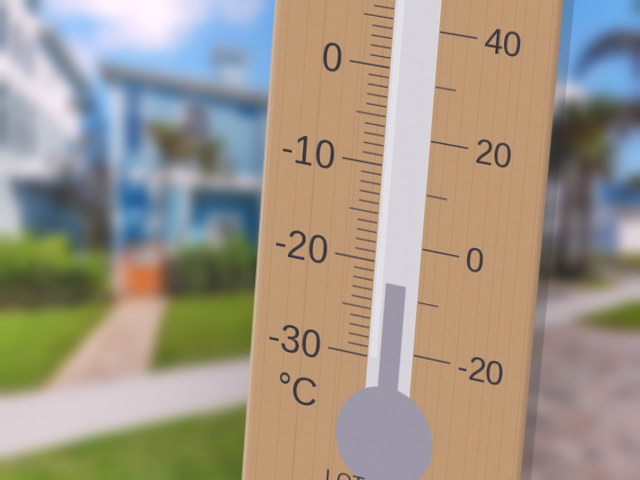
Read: -22°C
